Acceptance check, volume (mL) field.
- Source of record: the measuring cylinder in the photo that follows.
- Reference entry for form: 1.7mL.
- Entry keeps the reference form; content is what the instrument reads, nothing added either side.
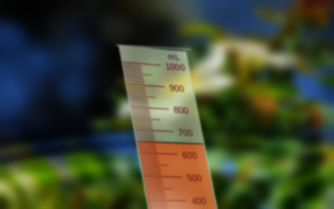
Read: 650mL
